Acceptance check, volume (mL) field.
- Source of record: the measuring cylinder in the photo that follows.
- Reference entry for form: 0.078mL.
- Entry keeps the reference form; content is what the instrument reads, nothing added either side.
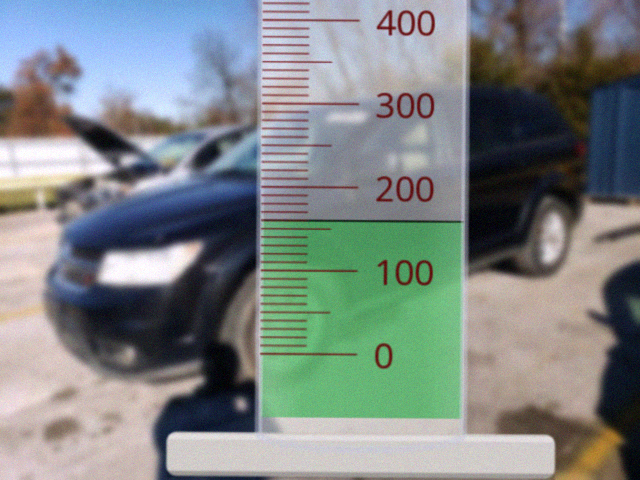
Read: 160mL
